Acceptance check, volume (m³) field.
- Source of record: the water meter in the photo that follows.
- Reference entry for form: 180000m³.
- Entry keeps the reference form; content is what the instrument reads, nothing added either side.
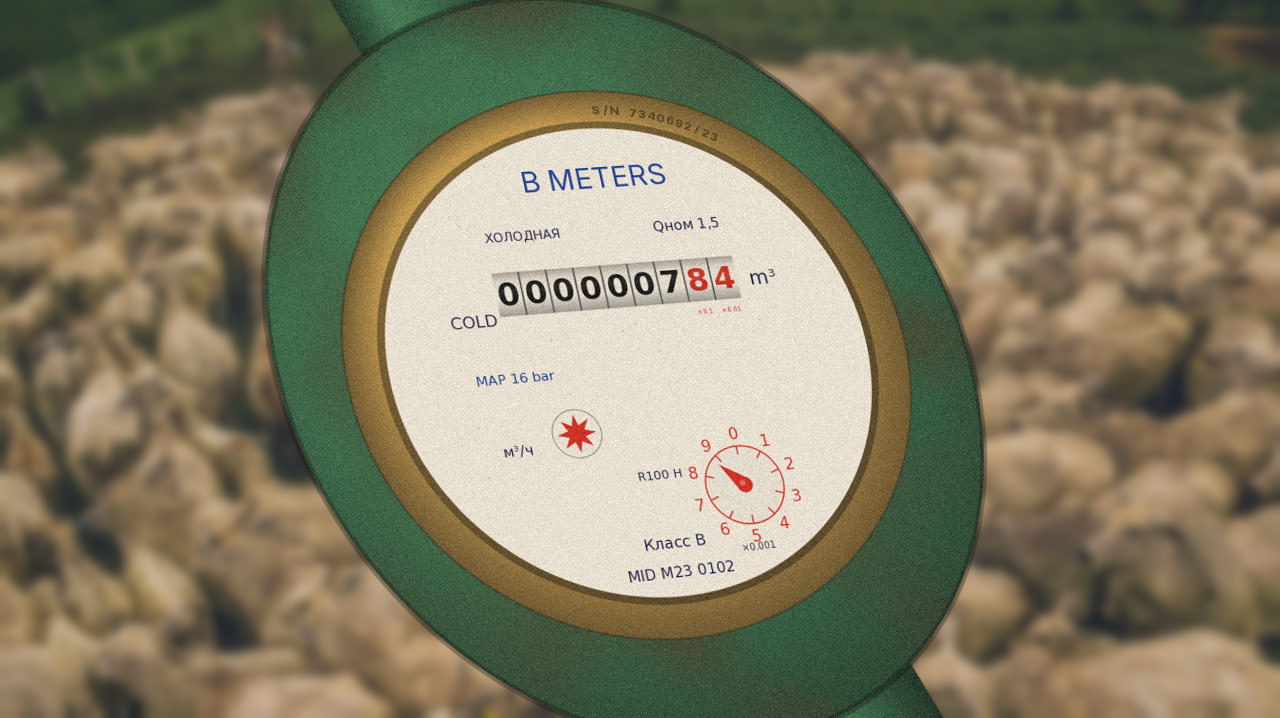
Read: 7.848m³
